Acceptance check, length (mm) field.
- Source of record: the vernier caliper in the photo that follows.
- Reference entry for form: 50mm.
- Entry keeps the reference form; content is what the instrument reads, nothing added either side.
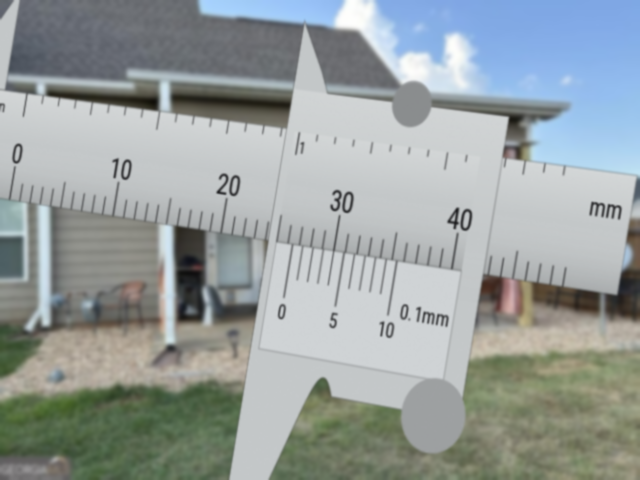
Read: 26.4mm
